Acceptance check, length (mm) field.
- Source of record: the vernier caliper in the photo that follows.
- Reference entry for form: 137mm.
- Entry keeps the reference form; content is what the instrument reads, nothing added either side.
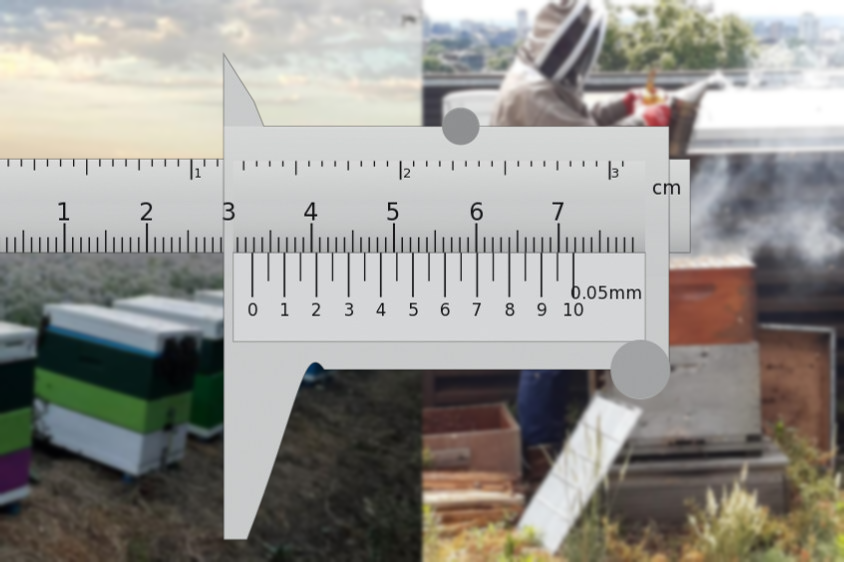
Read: 32.8mm
